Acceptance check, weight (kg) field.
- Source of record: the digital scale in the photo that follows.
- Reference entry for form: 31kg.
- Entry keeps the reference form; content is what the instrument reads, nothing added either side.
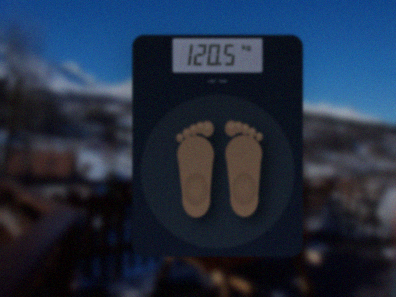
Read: 120.5kg
